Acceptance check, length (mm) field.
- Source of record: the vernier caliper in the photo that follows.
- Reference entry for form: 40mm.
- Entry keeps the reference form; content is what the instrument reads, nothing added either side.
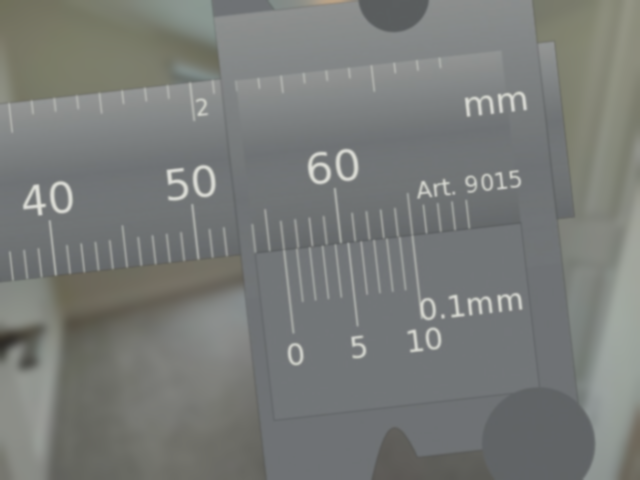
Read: 56.0mm
